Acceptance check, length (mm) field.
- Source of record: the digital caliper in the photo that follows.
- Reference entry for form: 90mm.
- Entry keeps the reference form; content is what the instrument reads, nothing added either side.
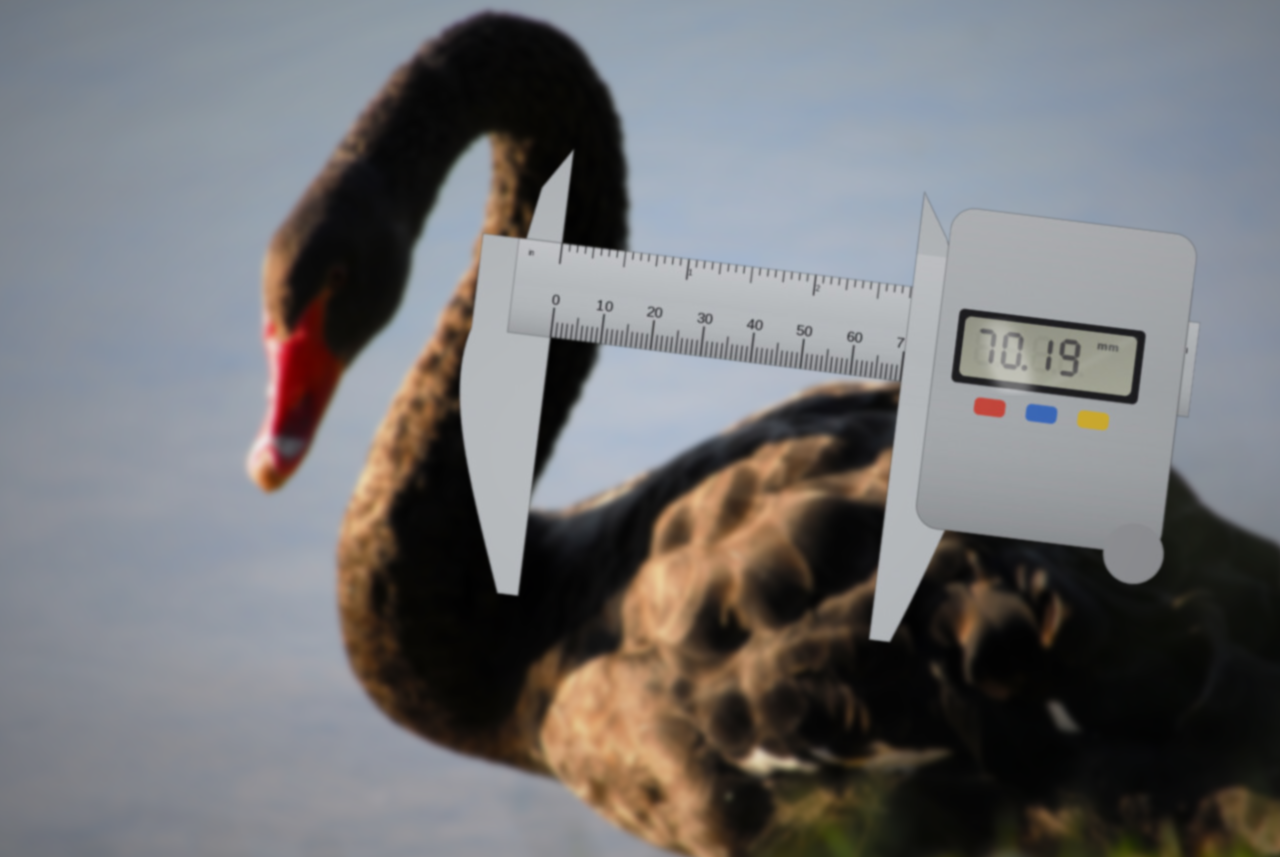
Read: 70.19mm
